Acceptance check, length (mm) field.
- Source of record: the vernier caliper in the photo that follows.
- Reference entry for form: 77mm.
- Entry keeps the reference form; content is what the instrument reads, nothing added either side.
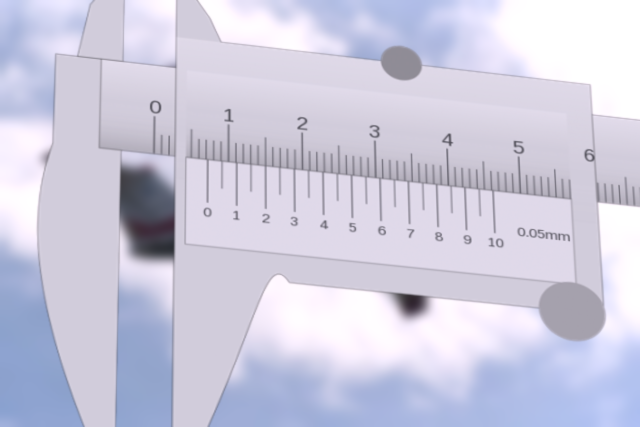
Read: 7.2mm
